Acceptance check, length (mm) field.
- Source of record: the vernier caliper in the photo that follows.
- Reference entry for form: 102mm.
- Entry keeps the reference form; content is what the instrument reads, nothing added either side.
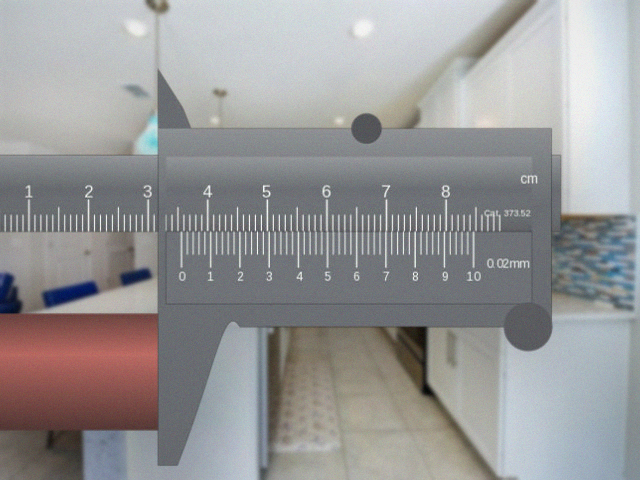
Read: 35.6mm
